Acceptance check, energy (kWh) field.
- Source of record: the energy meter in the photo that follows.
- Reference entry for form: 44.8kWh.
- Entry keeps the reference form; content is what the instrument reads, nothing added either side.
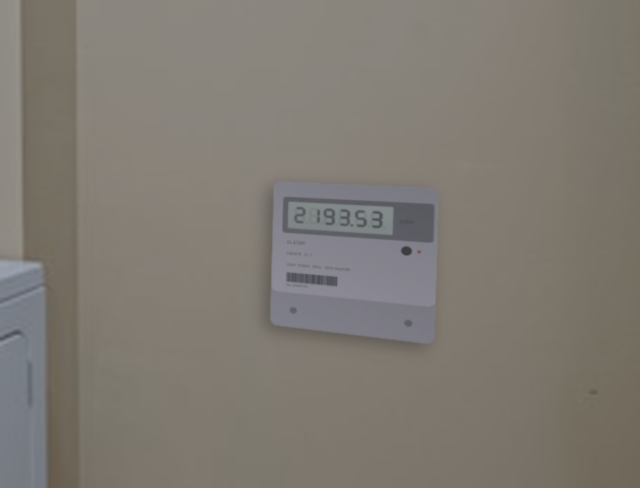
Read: 2193.53kWh
